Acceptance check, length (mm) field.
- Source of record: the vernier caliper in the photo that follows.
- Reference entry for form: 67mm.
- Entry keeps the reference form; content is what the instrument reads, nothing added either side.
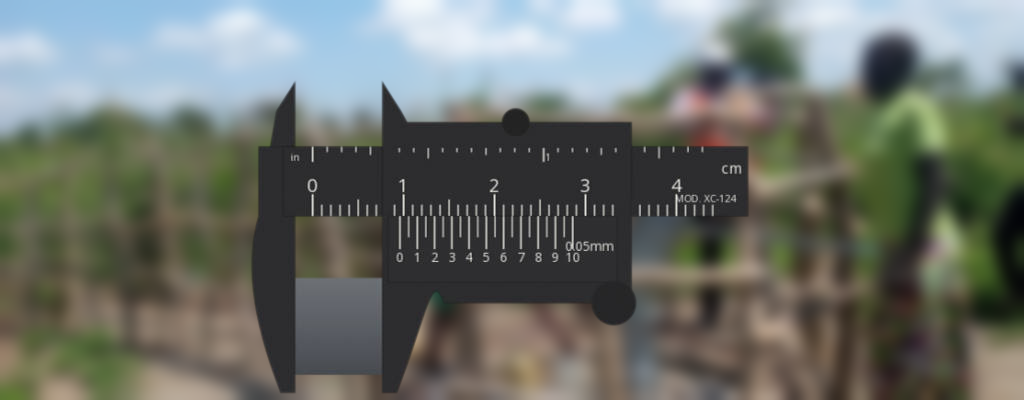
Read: 9.6mm
